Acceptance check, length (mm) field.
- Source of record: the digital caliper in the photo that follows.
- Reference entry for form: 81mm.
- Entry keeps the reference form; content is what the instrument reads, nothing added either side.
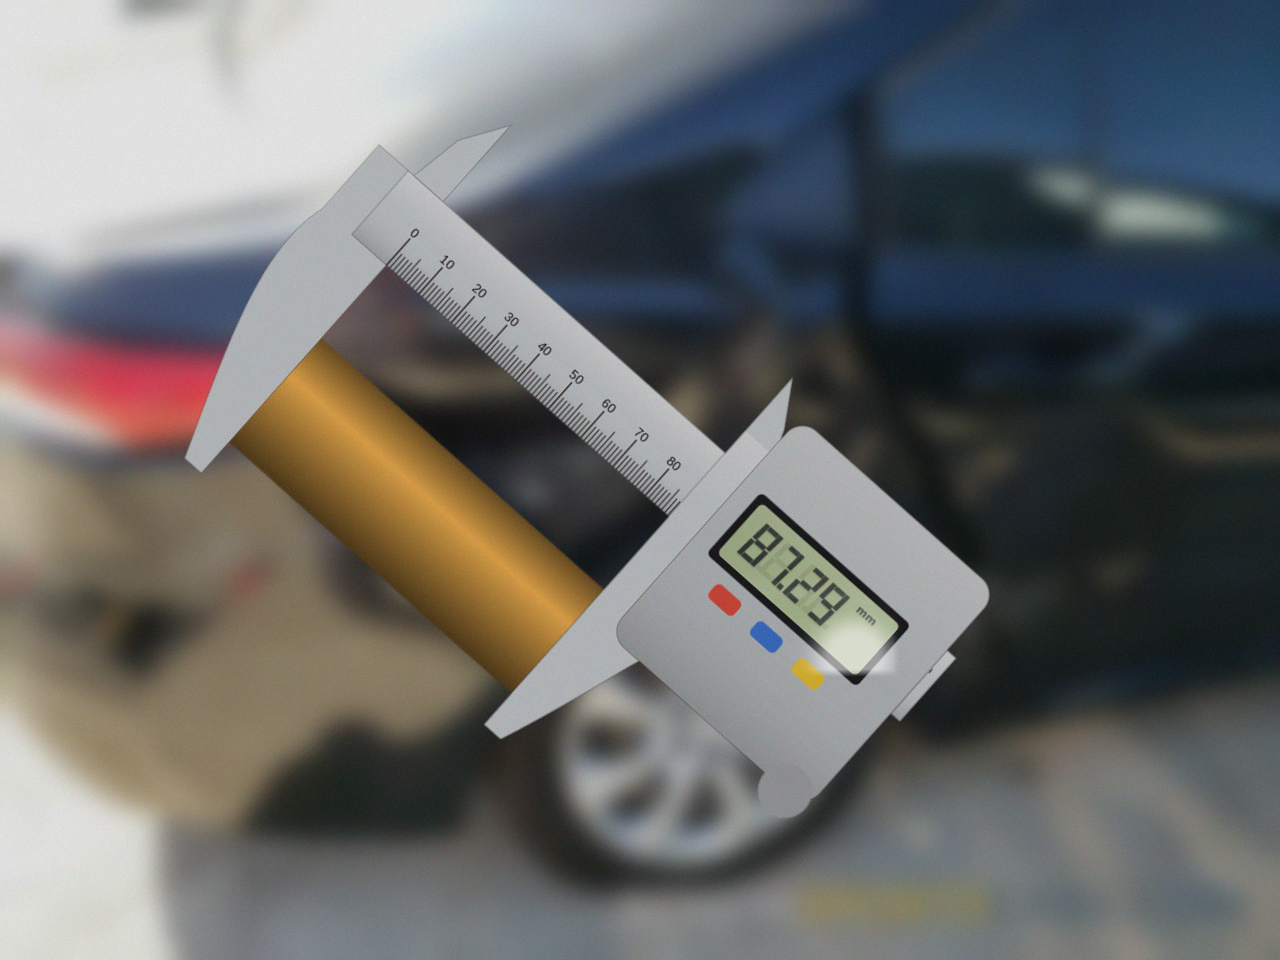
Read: 87.29mm
